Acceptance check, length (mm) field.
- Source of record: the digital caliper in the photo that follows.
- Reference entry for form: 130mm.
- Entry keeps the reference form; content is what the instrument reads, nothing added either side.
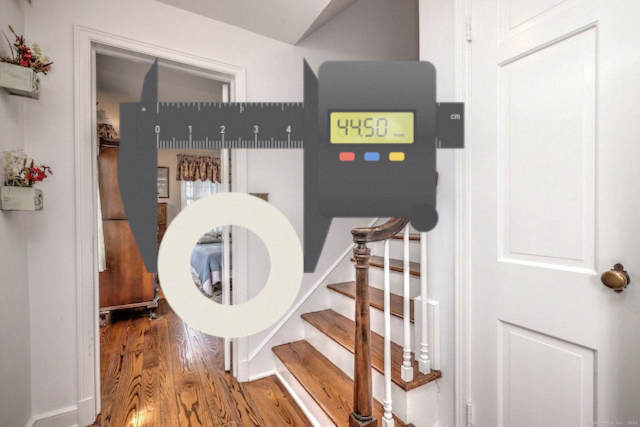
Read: 44.50mm
